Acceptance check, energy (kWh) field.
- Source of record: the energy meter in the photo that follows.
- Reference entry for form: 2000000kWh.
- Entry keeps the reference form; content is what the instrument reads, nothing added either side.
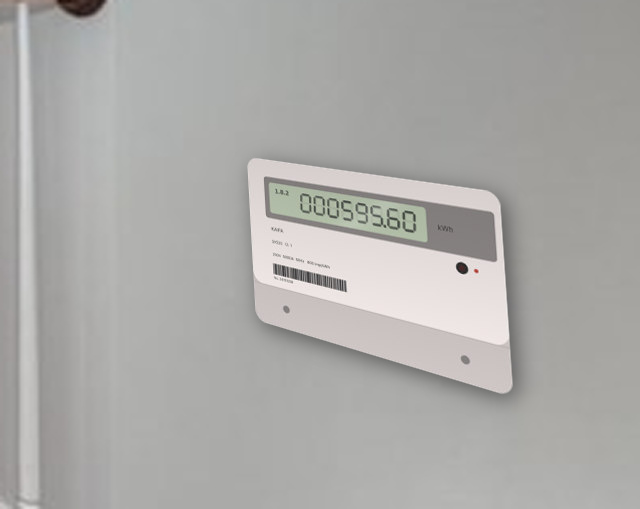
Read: 595.60kWh
